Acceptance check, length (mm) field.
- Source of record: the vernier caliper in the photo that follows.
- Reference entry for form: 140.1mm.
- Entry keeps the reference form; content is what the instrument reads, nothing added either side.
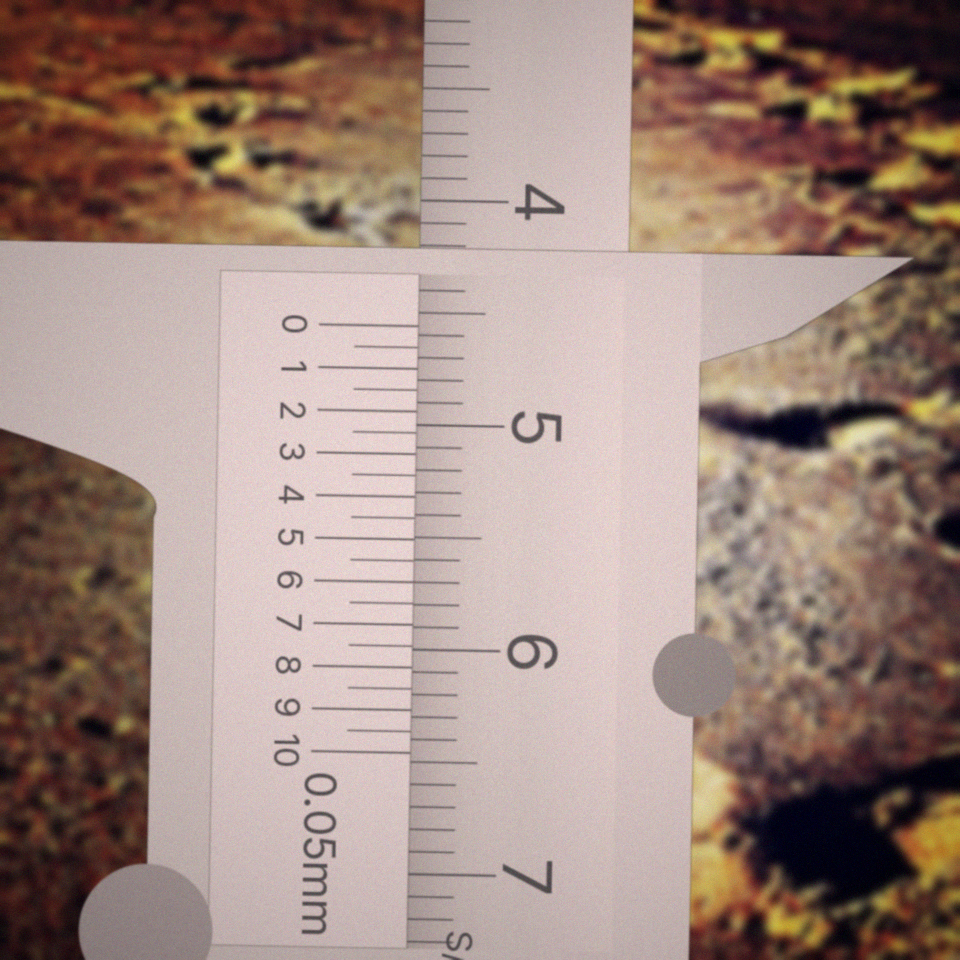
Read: 45.6mm
